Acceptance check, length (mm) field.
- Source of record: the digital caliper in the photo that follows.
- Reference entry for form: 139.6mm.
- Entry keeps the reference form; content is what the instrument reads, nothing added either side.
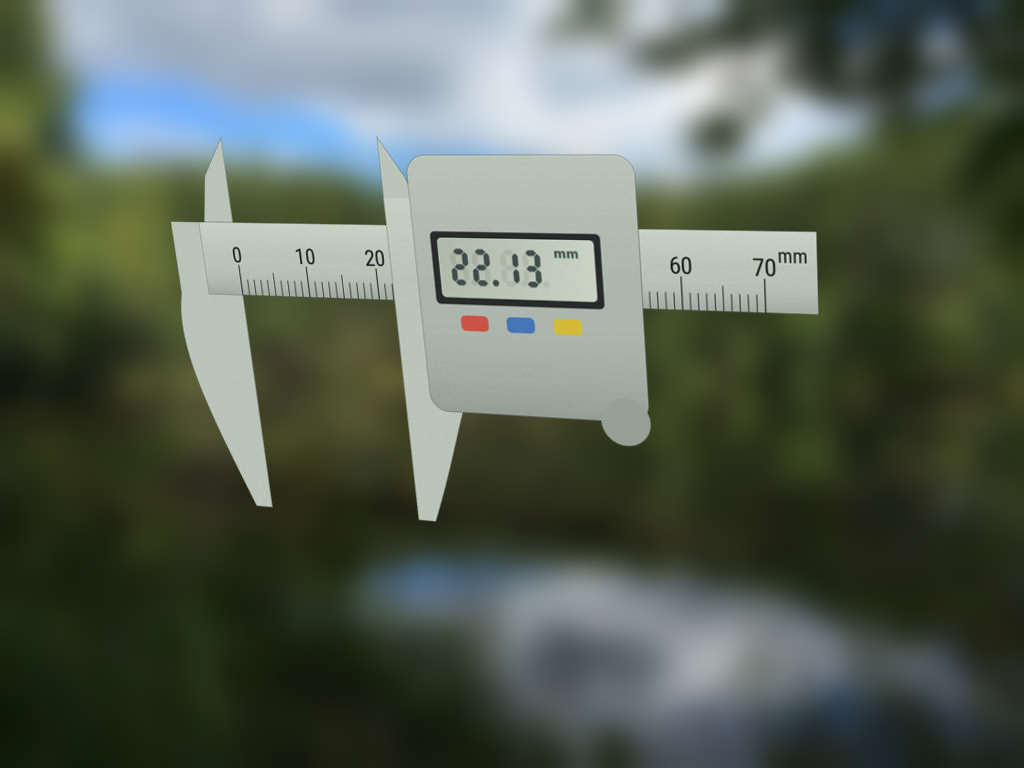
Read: 22.13mm
